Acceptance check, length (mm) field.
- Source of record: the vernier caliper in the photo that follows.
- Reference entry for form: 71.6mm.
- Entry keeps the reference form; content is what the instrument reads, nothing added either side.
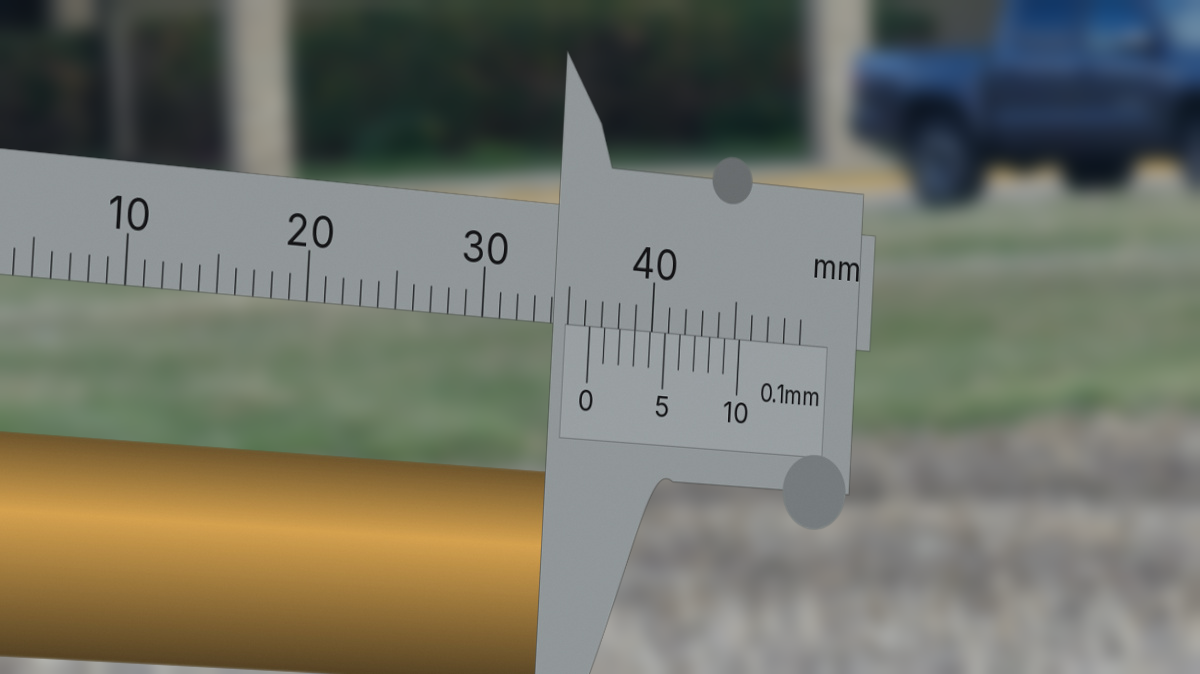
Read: 36.3mm
